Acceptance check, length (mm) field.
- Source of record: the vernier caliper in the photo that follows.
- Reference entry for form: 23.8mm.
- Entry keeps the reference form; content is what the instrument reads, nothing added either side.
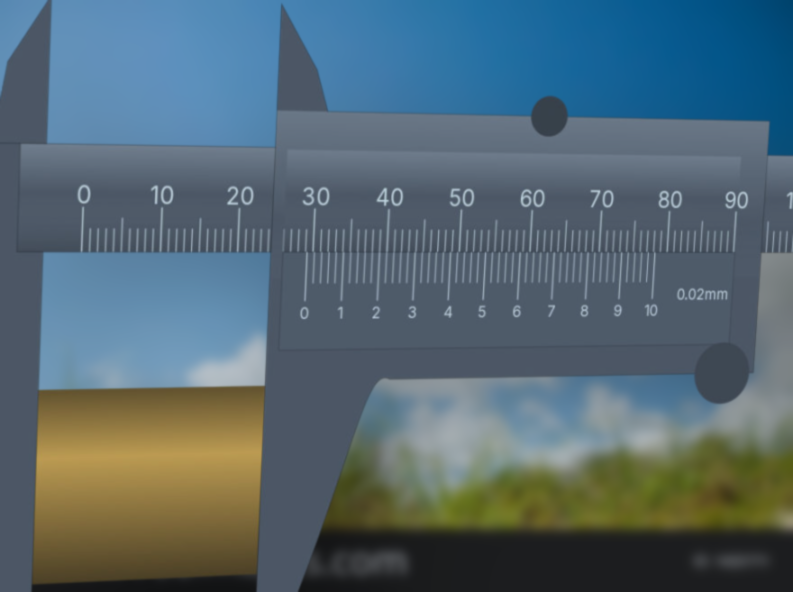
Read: 29.2mm
